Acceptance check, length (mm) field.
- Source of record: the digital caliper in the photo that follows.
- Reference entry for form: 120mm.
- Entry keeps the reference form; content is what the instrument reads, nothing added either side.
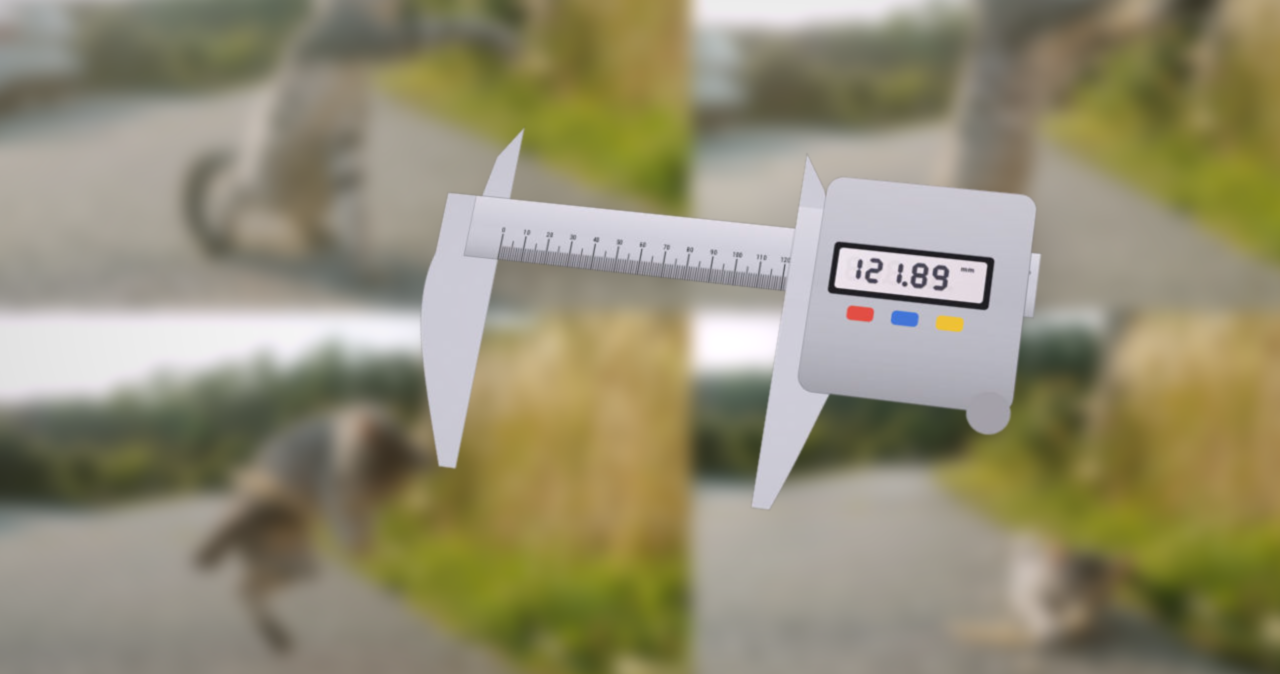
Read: 121.89mm
